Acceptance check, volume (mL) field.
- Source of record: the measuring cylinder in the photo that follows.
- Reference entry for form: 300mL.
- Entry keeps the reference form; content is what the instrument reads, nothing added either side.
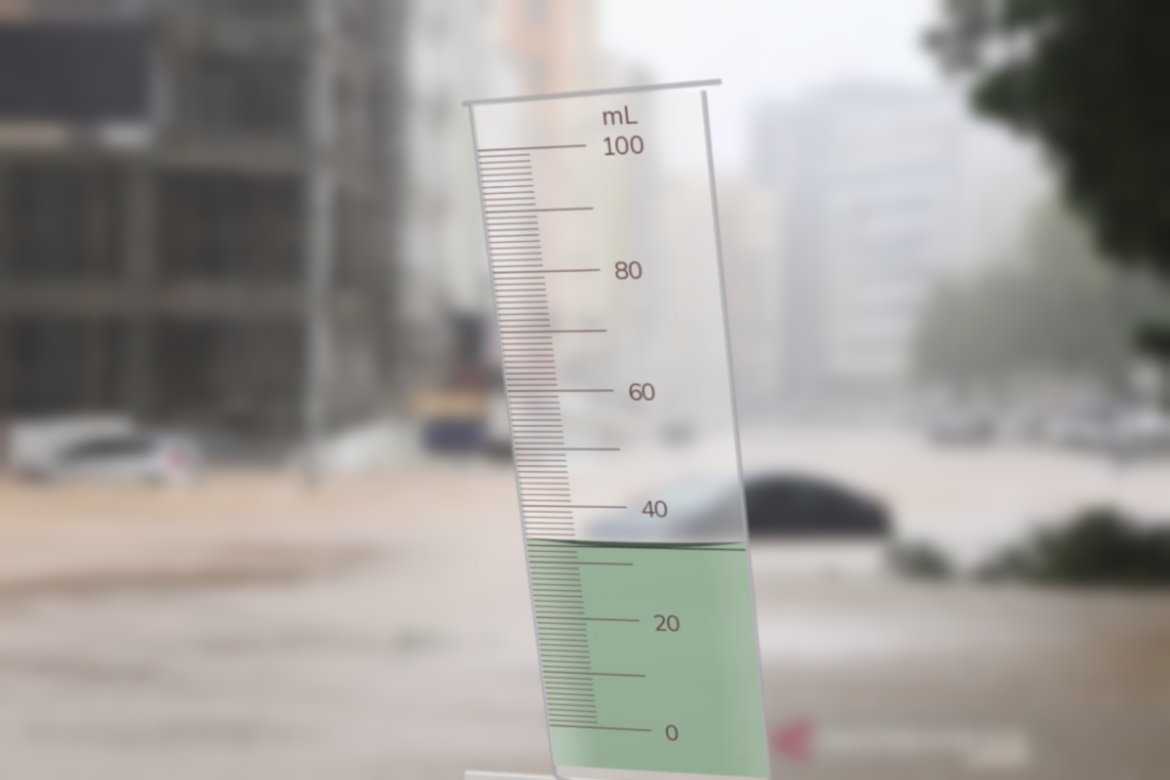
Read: 33mL
